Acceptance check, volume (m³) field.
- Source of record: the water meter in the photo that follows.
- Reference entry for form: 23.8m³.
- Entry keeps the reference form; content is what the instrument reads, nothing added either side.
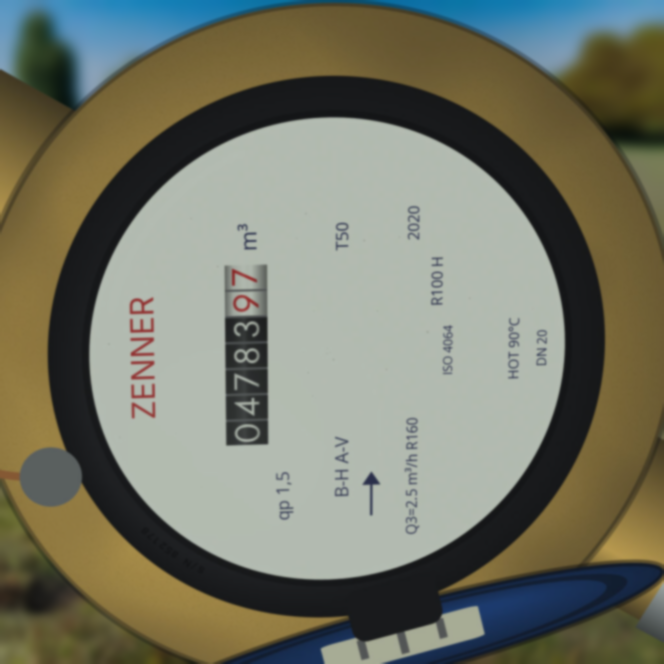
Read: 4783.97m³
